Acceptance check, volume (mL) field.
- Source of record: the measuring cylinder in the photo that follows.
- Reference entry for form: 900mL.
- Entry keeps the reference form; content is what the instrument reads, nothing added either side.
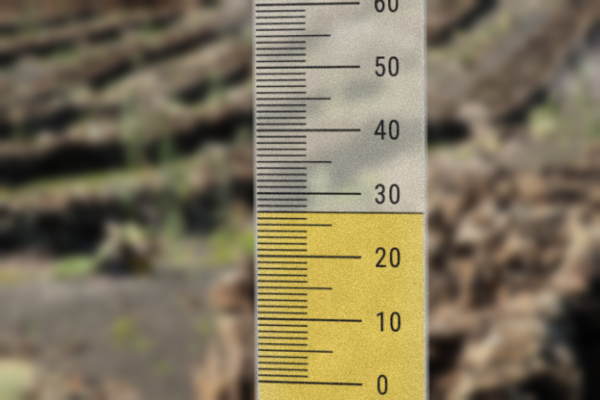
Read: 27mL
